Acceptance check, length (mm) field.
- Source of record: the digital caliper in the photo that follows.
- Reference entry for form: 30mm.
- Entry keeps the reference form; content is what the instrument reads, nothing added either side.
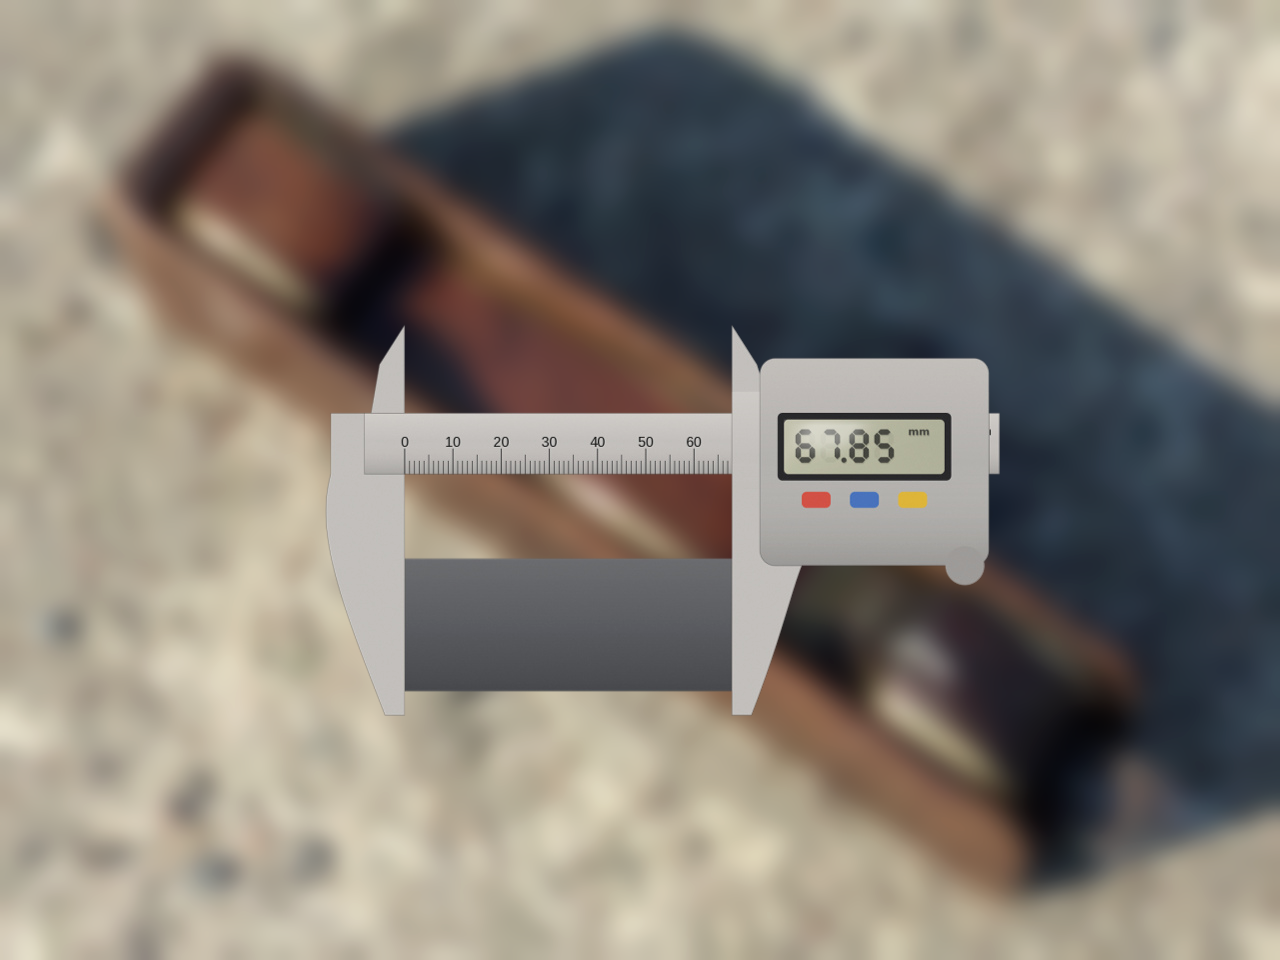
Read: 67.85mm
